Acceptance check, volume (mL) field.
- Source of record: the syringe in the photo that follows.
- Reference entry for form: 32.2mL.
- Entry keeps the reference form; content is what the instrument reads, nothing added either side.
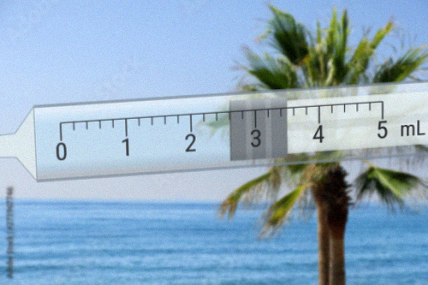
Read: 2.6mL
